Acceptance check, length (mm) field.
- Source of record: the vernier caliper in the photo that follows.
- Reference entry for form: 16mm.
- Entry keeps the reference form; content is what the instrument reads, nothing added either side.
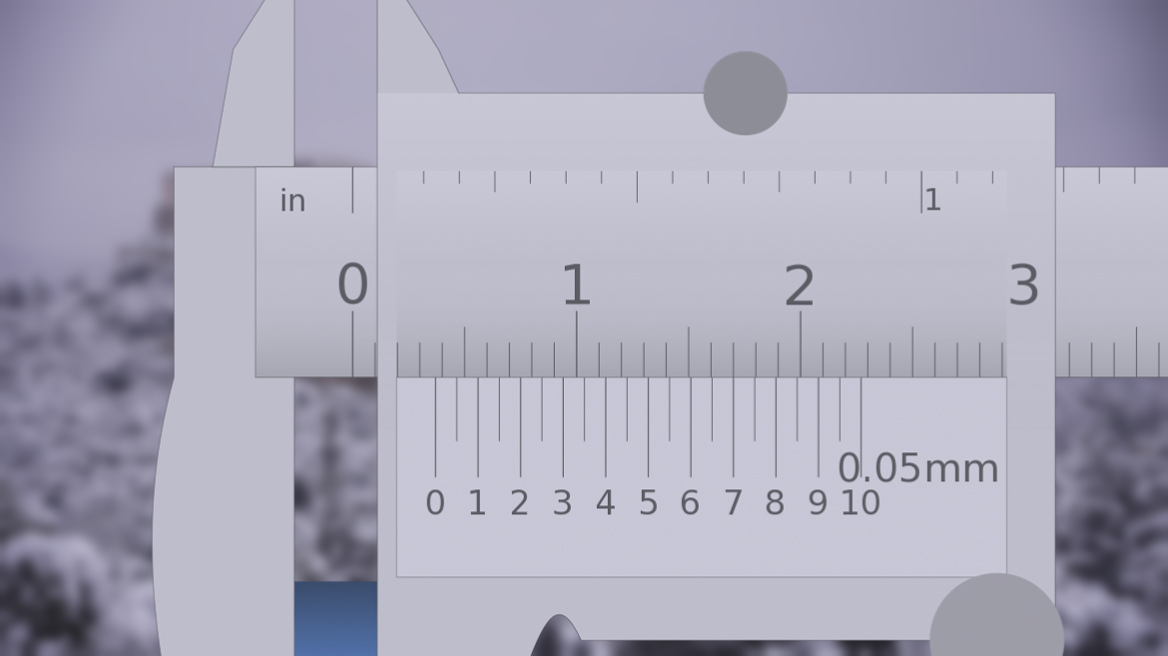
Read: 3.70mm
